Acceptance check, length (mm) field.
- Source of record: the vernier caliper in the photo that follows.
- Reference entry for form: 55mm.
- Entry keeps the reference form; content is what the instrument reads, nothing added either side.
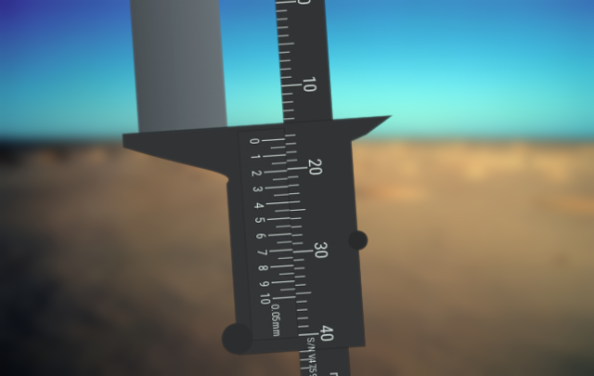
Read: 16.4mm
